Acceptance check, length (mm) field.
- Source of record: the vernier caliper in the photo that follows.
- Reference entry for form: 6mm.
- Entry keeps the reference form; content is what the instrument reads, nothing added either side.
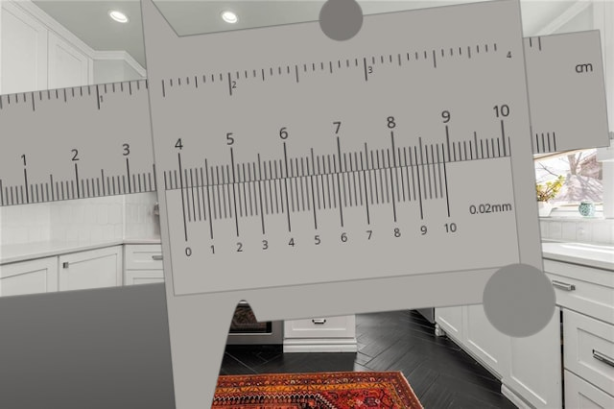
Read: 40.0mm
